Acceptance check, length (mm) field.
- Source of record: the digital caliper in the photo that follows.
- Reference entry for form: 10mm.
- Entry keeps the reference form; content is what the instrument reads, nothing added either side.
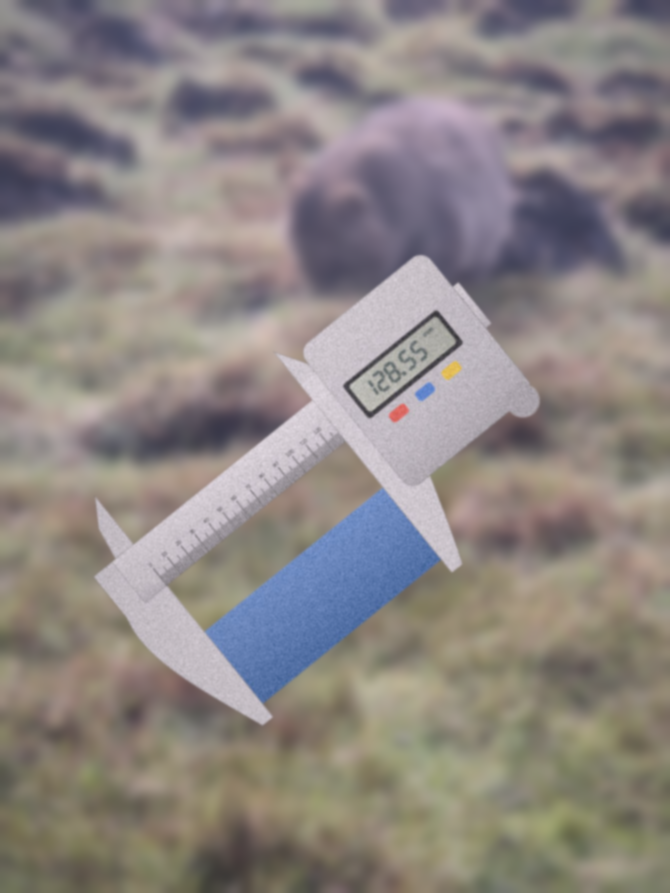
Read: 128.55mm
